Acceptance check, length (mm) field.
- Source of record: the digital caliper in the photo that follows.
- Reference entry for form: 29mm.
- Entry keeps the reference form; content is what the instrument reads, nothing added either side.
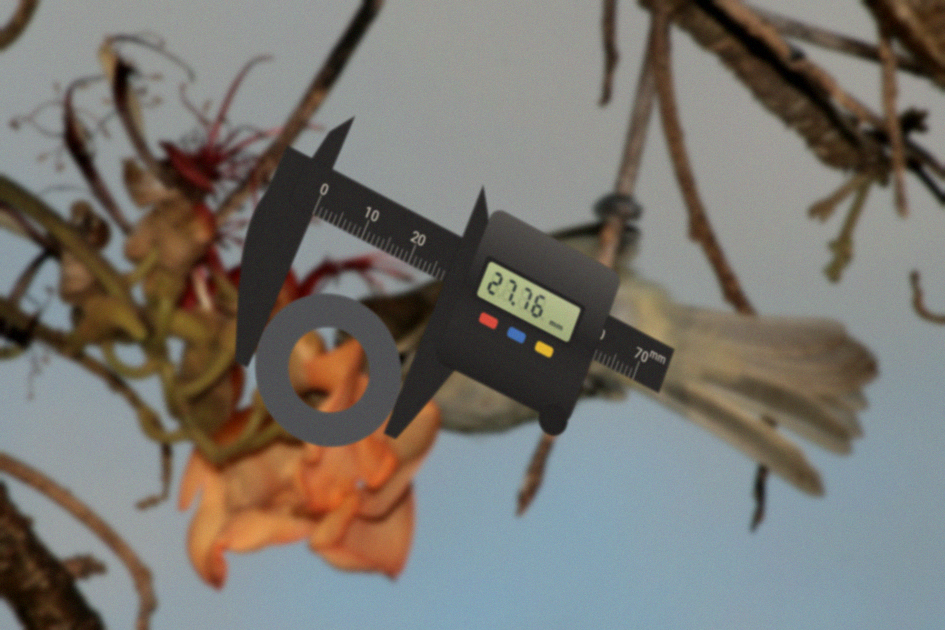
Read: 27.76mm
